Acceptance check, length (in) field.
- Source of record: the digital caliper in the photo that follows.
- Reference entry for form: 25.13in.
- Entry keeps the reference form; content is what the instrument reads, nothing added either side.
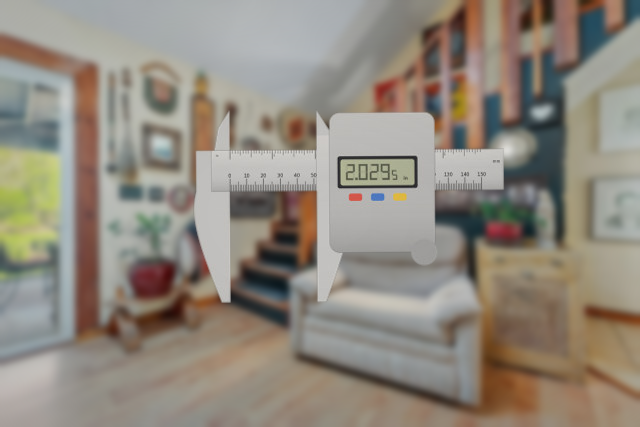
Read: 2.0295in
